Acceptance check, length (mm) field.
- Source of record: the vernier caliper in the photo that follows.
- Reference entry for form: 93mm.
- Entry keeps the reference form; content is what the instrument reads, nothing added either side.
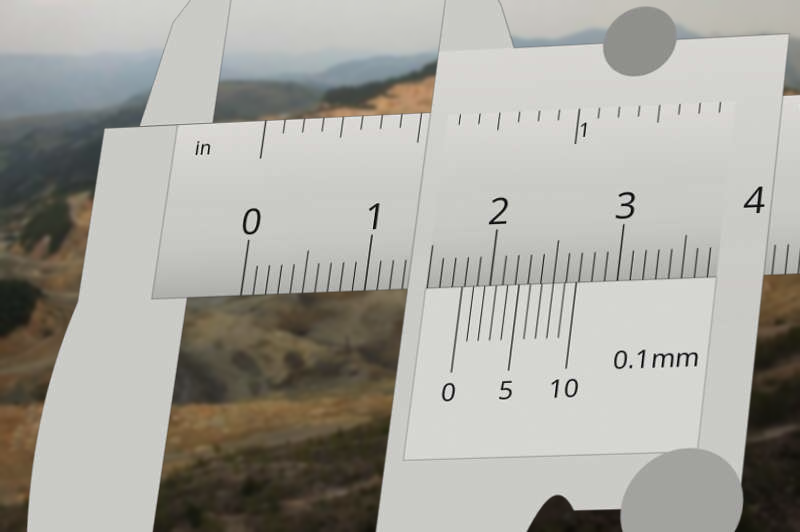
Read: 17.8mm
